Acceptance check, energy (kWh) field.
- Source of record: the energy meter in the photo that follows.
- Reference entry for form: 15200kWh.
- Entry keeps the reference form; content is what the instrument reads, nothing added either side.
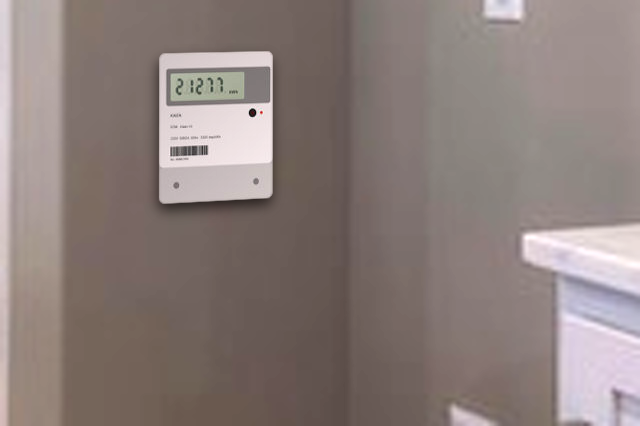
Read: 21277kWh
